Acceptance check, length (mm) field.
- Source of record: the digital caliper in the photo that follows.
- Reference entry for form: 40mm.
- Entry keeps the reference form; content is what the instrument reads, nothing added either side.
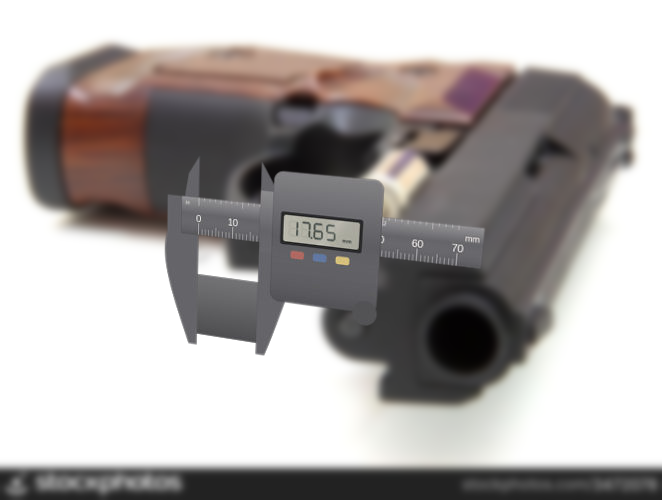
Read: 17.65mm
